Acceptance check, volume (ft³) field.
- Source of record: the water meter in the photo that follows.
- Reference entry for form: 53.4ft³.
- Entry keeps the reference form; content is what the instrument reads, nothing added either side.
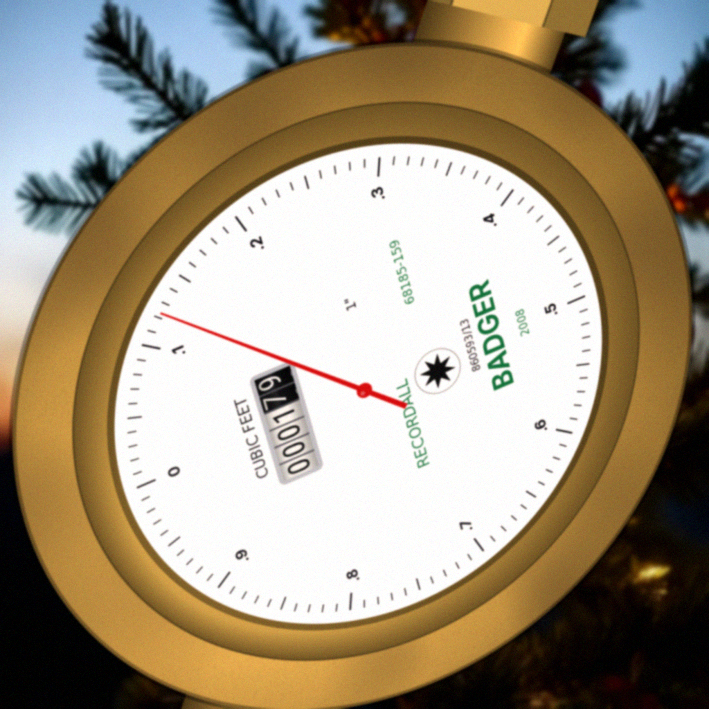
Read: 179.12ft³
